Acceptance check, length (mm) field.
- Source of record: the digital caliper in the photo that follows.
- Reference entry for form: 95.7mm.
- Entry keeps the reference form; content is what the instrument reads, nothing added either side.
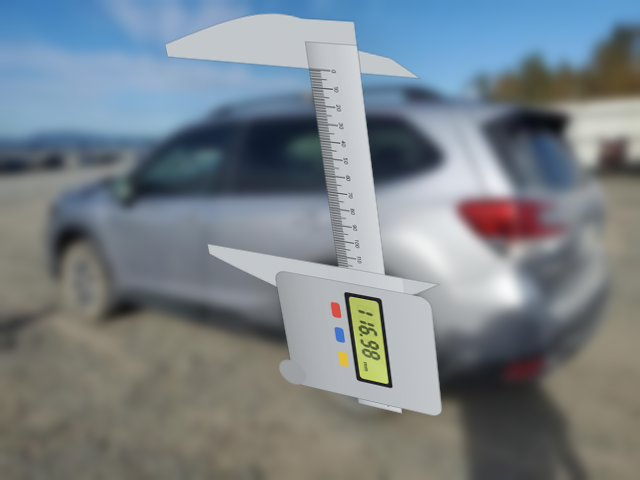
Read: 116.98mm
